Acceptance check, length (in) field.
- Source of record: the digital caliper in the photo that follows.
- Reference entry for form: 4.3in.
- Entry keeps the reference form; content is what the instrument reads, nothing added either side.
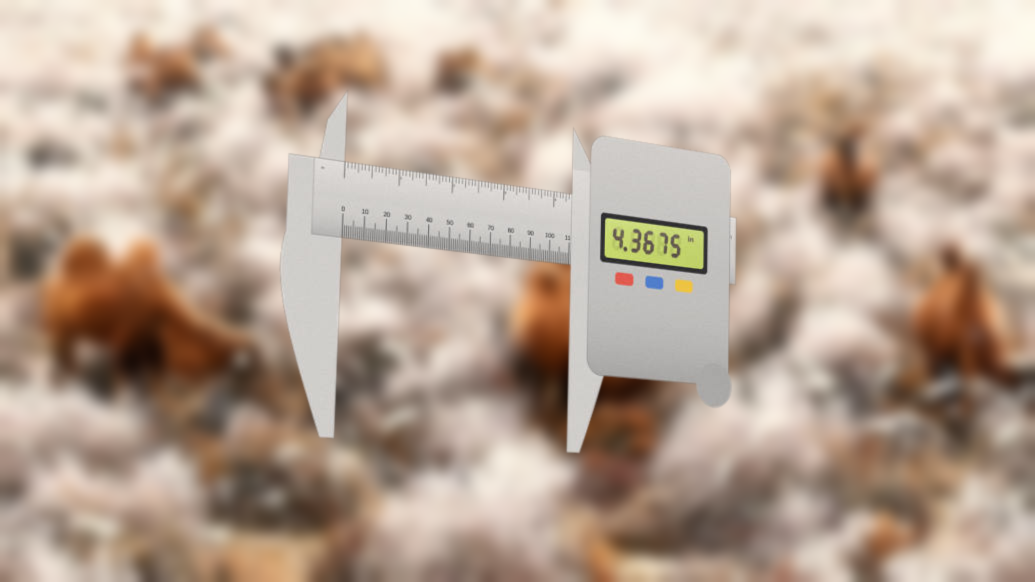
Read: 4.3675in
